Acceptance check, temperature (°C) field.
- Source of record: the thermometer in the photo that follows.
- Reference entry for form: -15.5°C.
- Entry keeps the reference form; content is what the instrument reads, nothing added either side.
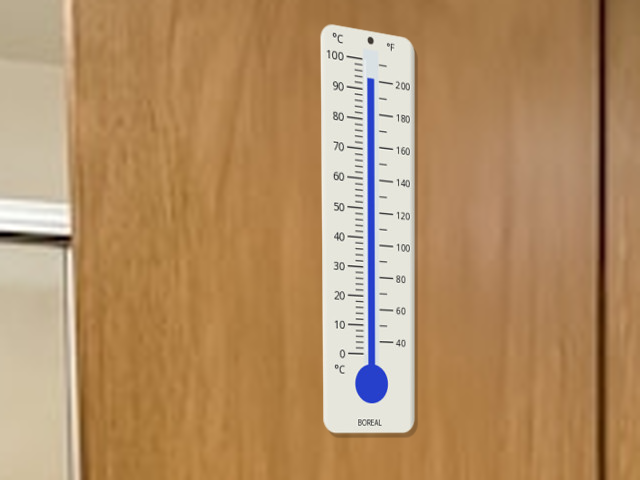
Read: 94°C
